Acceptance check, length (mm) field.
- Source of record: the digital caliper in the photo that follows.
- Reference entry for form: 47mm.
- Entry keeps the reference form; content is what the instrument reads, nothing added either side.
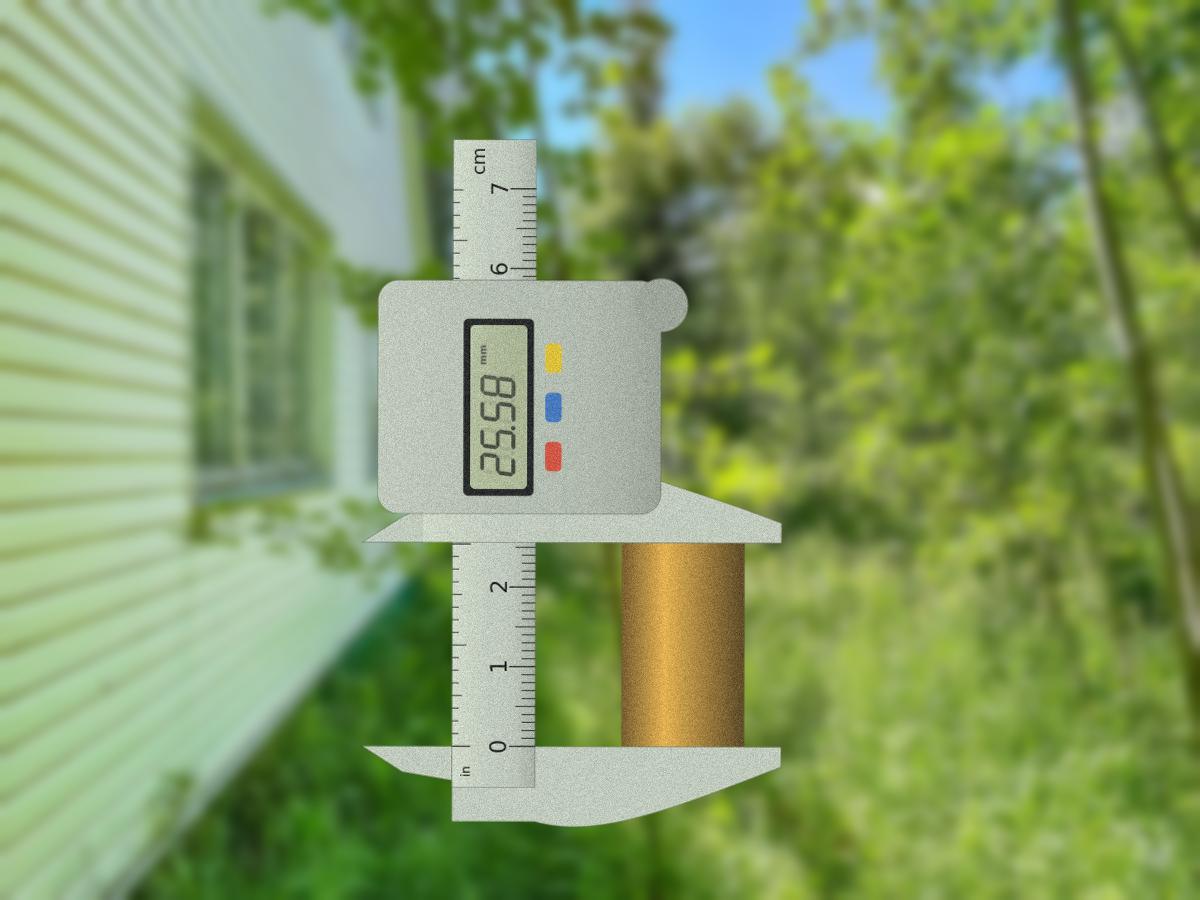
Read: 25.58mm
